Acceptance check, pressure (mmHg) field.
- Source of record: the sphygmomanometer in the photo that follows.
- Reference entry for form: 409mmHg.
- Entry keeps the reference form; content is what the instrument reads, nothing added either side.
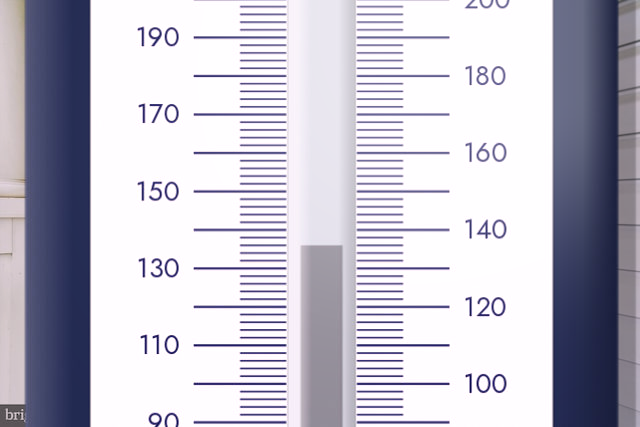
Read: 136mmHg
